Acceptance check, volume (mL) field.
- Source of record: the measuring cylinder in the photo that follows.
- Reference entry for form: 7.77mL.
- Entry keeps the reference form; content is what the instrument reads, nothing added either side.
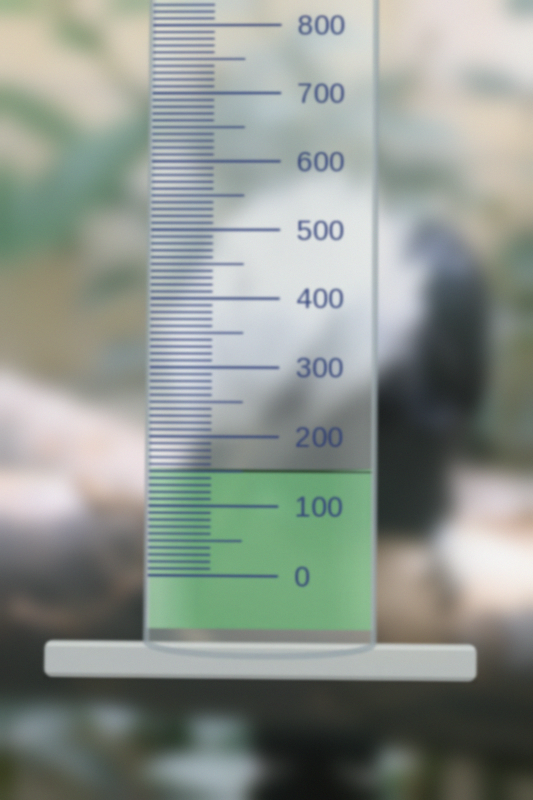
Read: 150mL
